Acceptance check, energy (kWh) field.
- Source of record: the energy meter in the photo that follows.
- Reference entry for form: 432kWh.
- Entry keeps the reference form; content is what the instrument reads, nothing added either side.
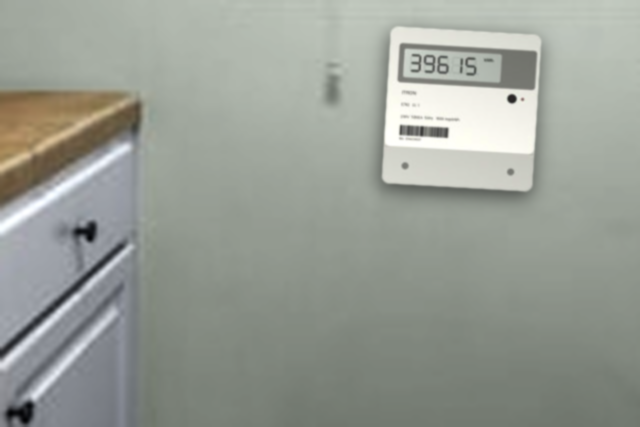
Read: 39615kWh
